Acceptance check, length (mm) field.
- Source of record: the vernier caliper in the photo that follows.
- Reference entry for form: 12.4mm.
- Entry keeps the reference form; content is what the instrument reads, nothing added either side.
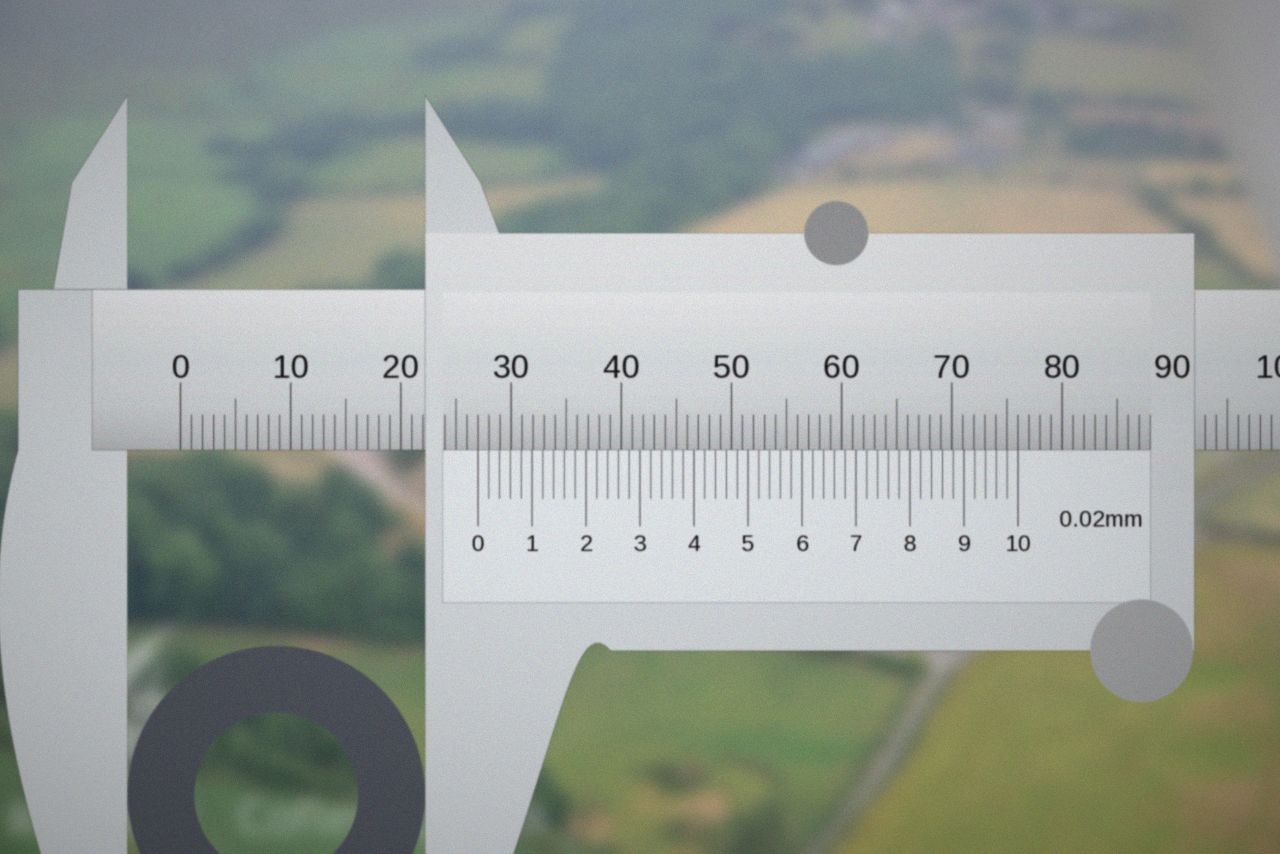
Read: 27.0mm
